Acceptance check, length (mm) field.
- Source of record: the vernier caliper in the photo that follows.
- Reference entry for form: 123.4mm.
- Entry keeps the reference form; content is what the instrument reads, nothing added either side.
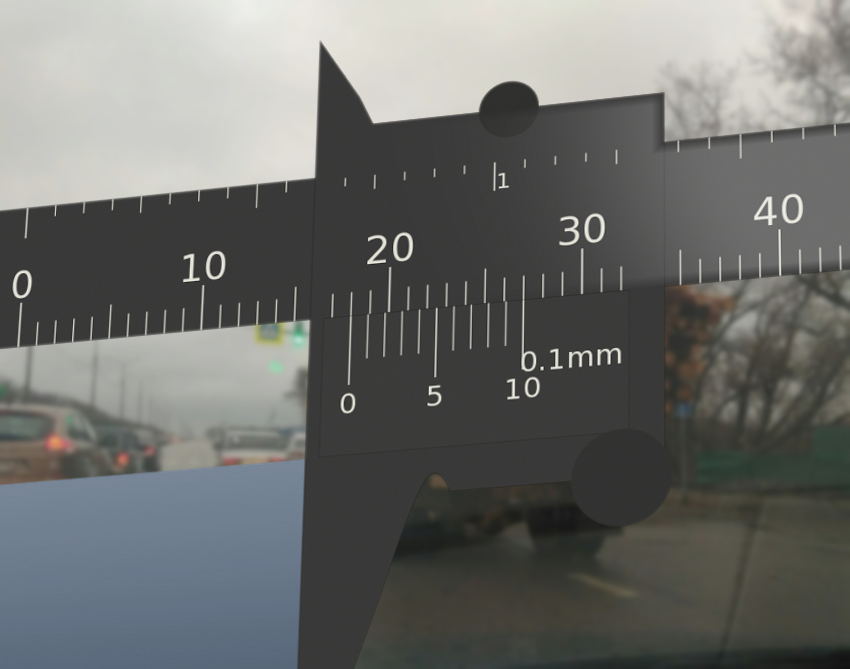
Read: 18.0mm
